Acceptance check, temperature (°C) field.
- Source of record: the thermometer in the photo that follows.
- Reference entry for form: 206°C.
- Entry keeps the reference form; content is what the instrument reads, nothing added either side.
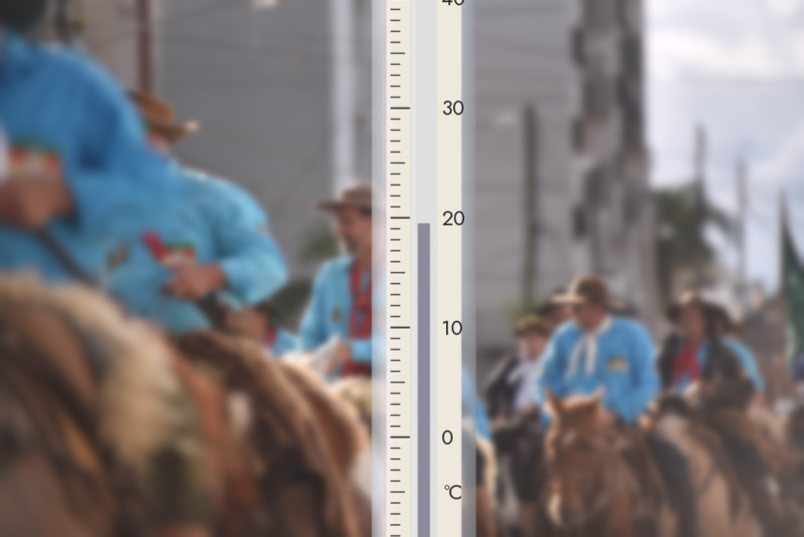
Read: 19.5°C
